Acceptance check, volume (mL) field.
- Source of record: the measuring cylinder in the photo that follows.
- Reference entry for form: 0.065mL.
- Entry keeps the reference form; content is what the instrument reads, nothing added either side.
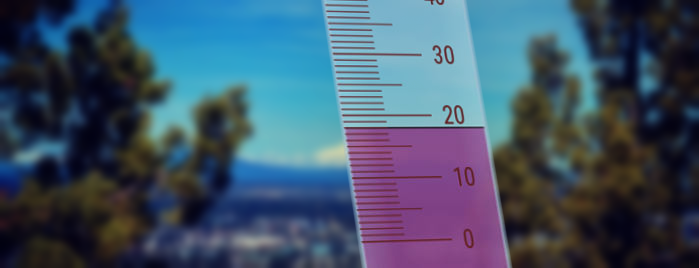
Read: 18mL
